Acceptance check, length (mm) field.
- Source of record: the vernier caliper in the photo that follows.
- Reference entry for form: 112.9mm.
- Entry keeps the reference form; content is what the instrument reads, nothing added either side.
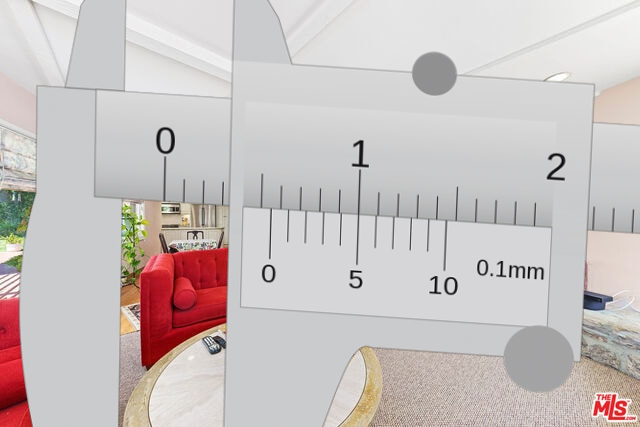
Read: 5.5mm
